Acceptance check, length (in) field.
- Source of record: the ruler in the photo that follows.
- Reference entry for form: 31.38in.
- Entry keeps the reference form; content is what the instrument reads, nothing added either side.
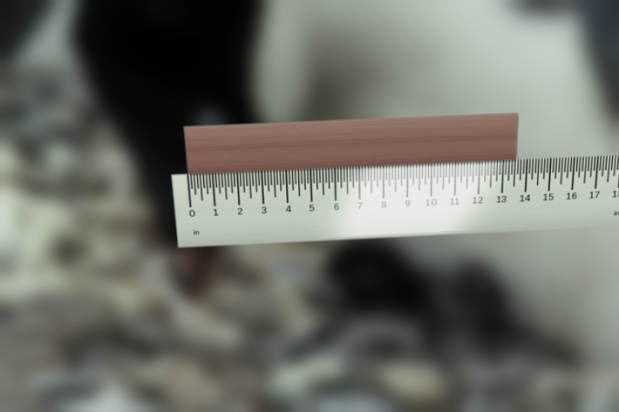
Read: 13.5in
